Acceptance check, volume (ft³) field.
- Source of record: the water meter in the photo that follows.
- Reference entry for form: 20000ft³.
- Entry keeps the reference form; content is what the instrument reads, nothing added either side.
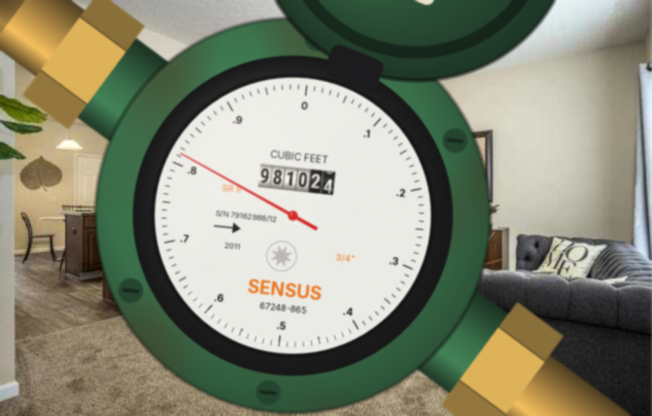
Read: 981023.81ft³
